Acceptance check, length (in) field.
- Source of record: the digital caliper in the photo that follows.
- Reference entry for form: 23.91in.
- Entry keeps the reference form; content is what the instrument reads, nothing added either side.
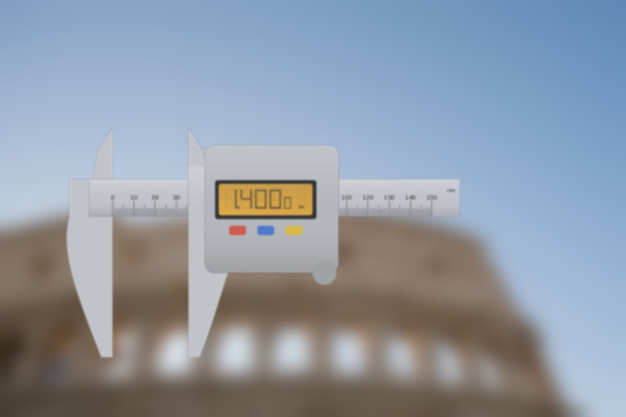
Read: 1.4000in
